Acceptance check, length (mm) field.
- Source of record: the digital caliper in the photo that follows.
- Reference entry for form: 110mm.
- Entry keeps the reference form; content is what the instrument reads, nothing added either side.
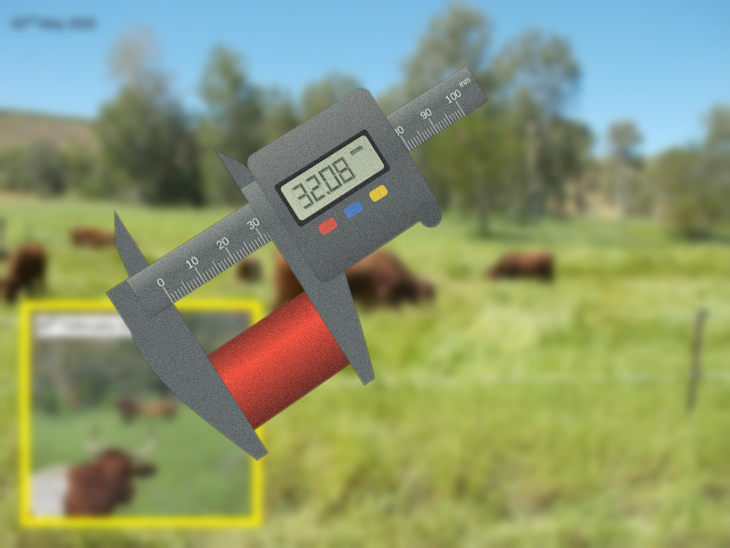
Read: 32.08mm
